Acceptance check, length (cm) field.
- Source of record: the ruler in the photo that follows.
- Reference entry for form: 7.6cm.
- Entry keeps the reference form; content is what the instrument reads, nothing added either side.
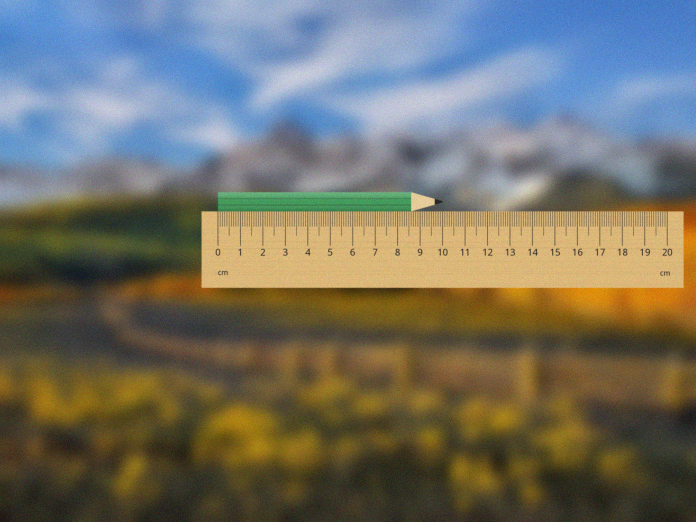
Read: 10cm
